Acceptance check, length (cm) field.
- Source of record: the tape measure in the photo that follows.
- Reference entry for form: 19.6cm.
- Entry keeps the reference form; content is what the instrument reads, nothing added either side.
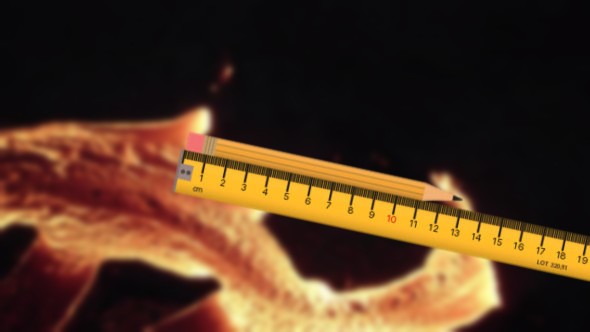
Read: 13cm
